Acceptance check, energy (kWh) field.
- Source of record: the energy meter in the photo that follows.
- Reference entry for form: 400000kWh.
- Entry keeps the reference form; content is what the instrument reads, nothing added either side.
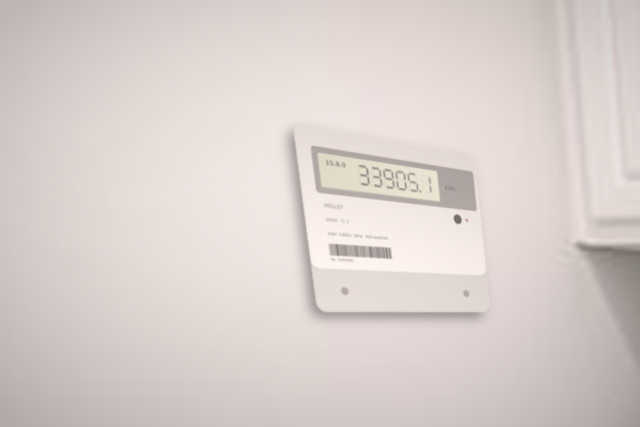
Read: 33905.1kWh
